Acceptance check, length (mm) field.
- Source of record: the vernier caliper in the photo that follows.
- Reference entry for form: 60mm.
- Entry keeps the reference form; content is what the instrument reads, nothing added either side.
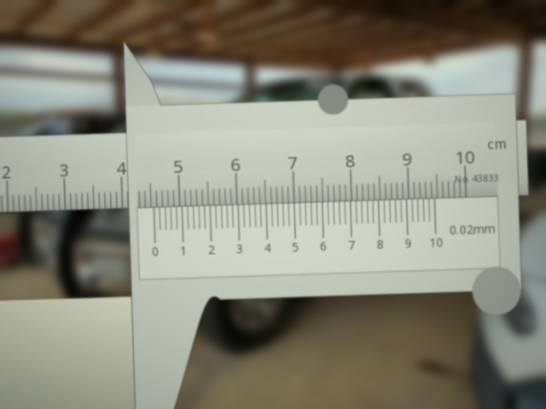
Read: 45.5mm
